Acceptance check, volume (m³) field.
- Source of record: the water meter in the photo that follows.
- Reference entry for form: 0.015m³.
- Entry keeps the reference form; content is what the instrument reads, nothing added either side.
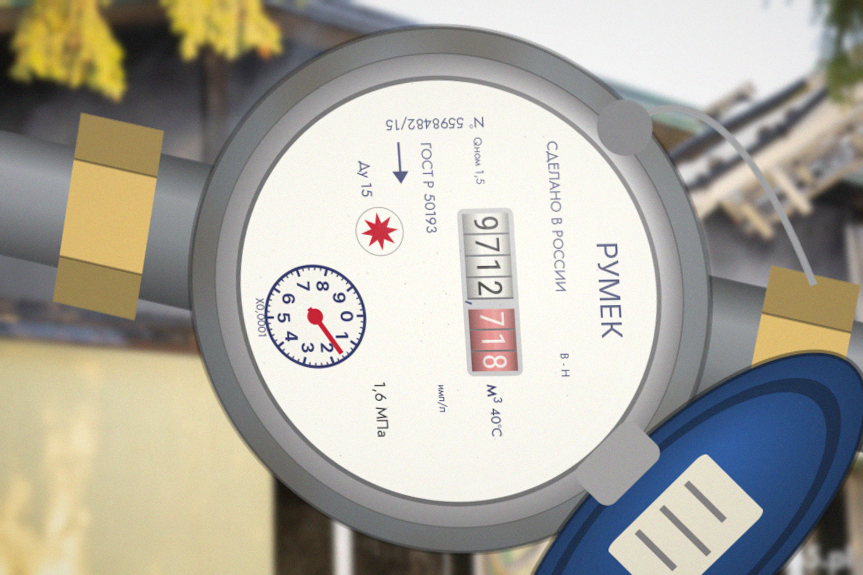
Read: 9712.7181m³
